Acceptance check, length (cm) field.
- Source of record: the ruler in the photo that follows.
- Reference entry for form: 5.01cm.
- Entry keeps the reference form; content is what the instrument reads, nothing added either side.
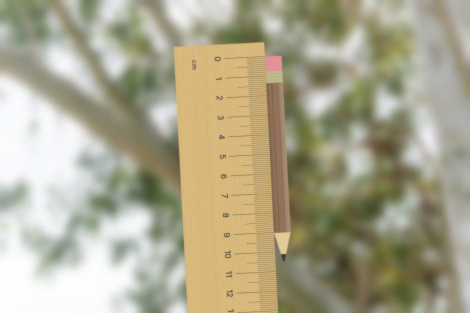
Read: 10.5cm
